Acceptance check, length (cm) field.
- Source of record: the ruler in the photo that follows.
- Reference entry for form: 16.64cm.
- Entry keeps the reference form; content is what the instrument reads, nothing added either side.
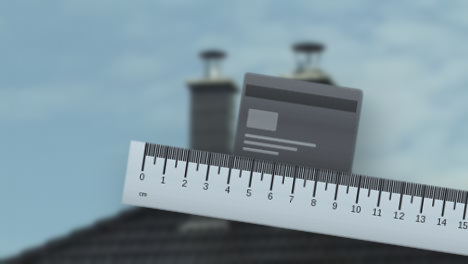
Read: 5.5cm
